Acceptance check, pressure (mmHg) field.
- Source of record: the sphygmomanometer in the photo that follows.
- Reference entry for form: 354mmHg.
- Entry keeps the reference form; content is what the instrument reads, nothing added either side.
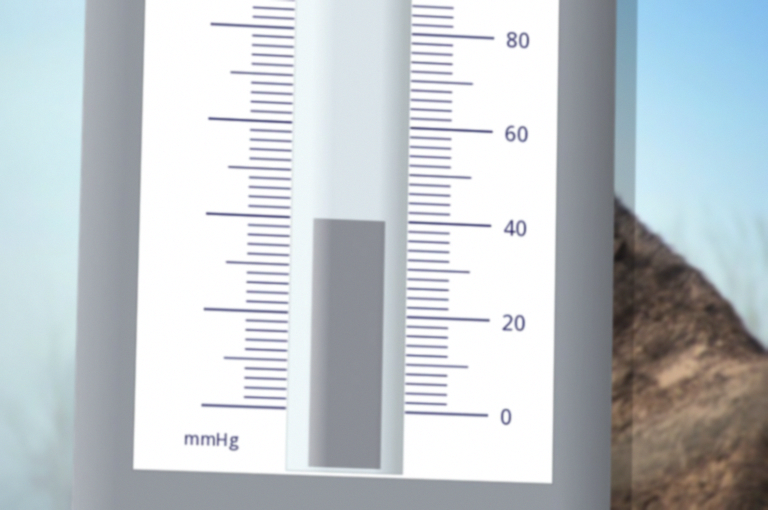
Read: 40mmHg
